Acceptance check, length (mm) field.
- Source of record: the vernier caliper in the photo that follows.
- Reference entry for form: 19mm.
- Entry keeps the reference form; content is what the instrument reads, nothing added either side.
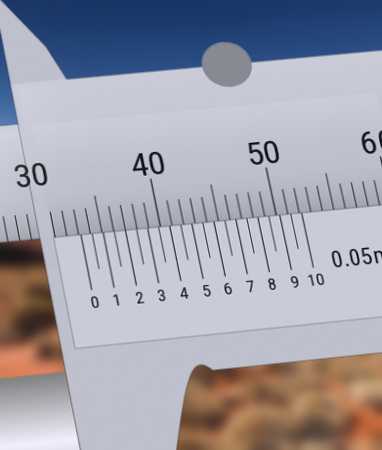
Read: 33.2mm
